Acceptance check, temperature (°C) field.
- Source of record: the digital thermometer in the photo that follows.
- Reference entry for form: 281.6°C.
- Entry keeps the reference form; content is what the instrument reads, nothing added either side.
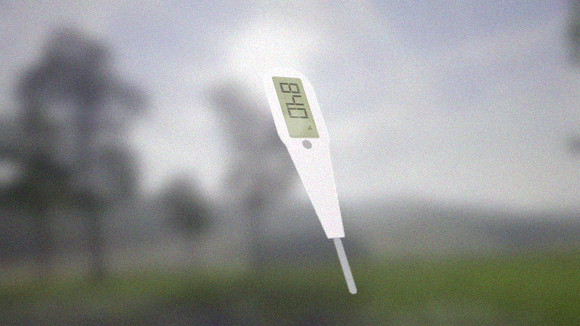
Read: 84.0°C
